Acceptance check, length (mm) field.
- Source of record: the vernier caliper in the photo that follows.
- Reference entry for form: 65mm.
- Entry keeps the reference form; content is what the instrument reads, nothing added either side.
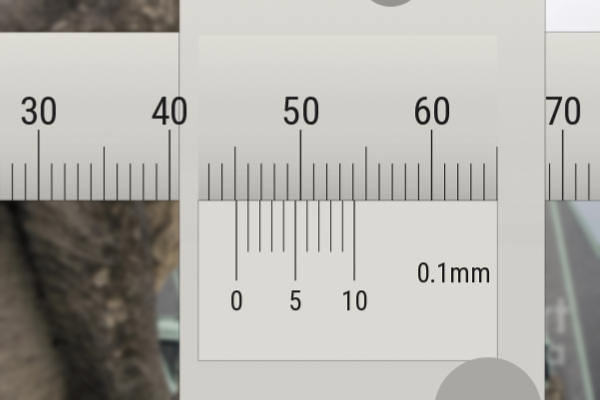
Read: 45.1mm
